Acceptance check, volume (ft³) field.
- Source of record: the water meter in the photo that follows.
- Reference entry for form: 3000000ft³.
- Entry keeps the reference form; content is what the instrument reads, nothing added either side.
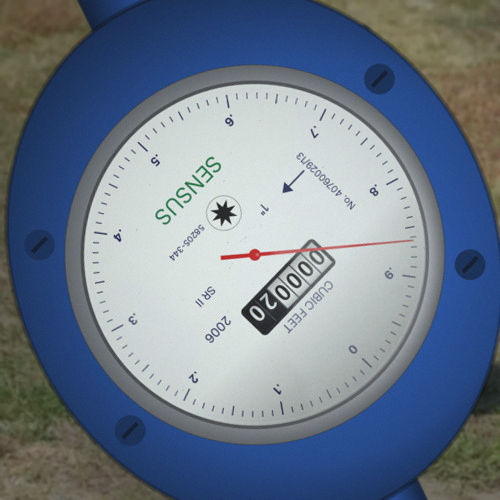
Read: 19.86ft³
